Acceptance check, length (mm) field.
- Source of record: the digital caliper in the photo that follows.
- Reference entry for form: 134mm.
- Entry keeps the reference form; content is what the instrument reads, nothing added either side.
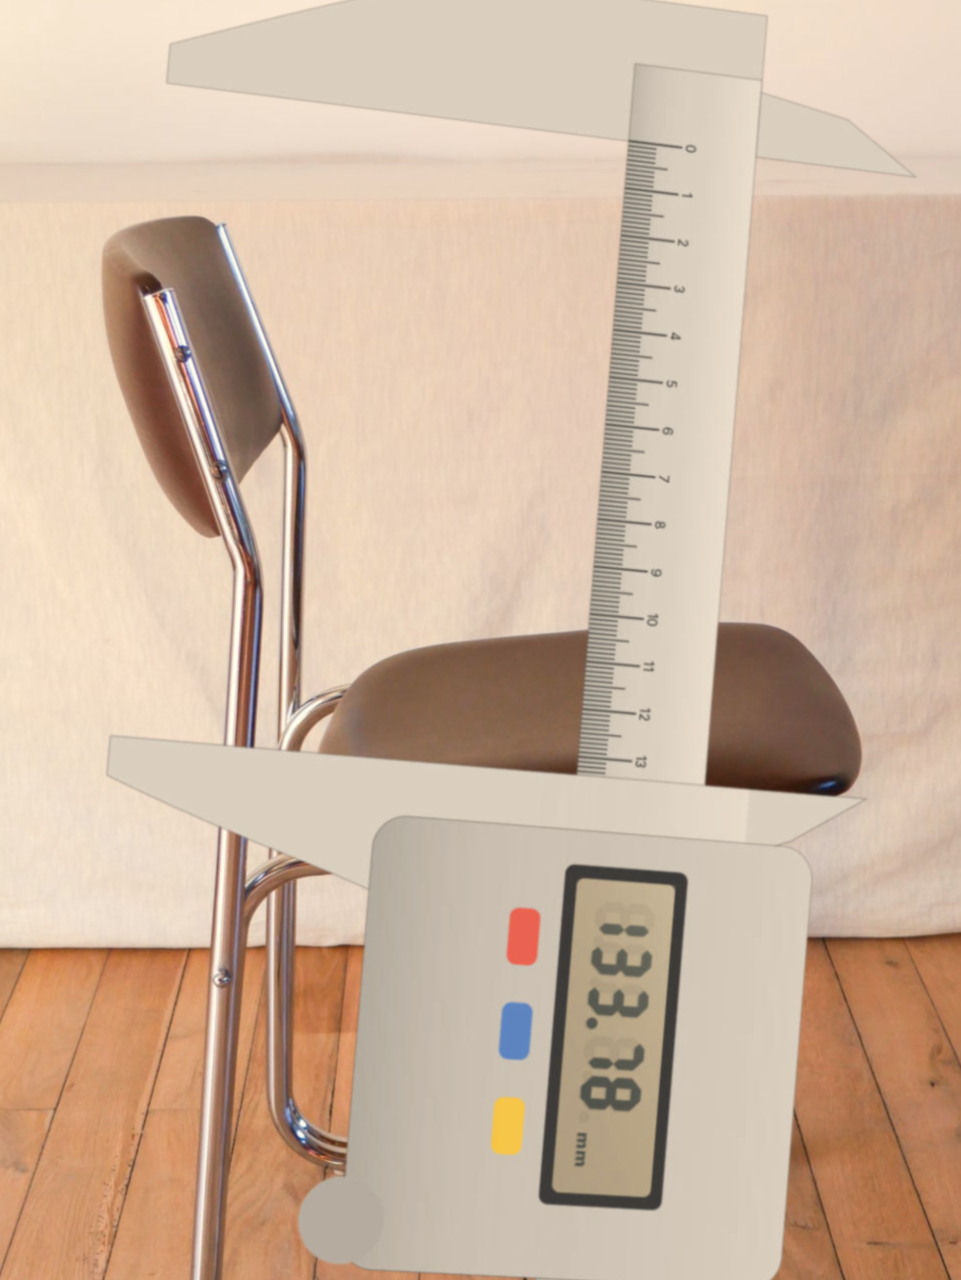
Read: 133.78mm
